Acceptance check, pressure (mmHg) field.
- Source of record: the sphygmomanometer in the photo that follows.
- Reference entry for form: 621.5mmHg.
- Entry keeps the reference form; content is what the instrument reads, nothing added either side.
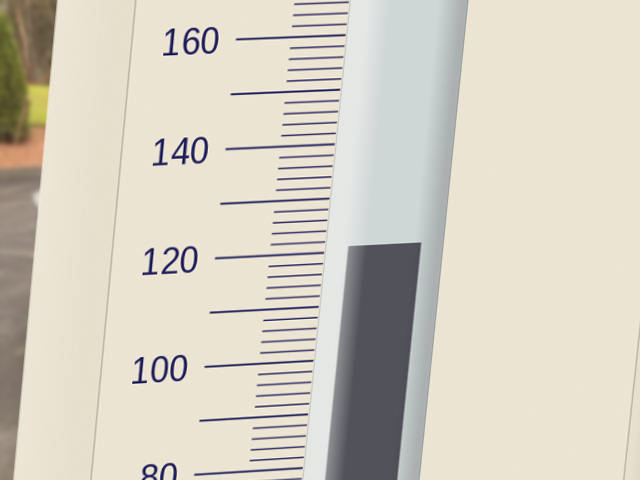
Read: 121mmHg
